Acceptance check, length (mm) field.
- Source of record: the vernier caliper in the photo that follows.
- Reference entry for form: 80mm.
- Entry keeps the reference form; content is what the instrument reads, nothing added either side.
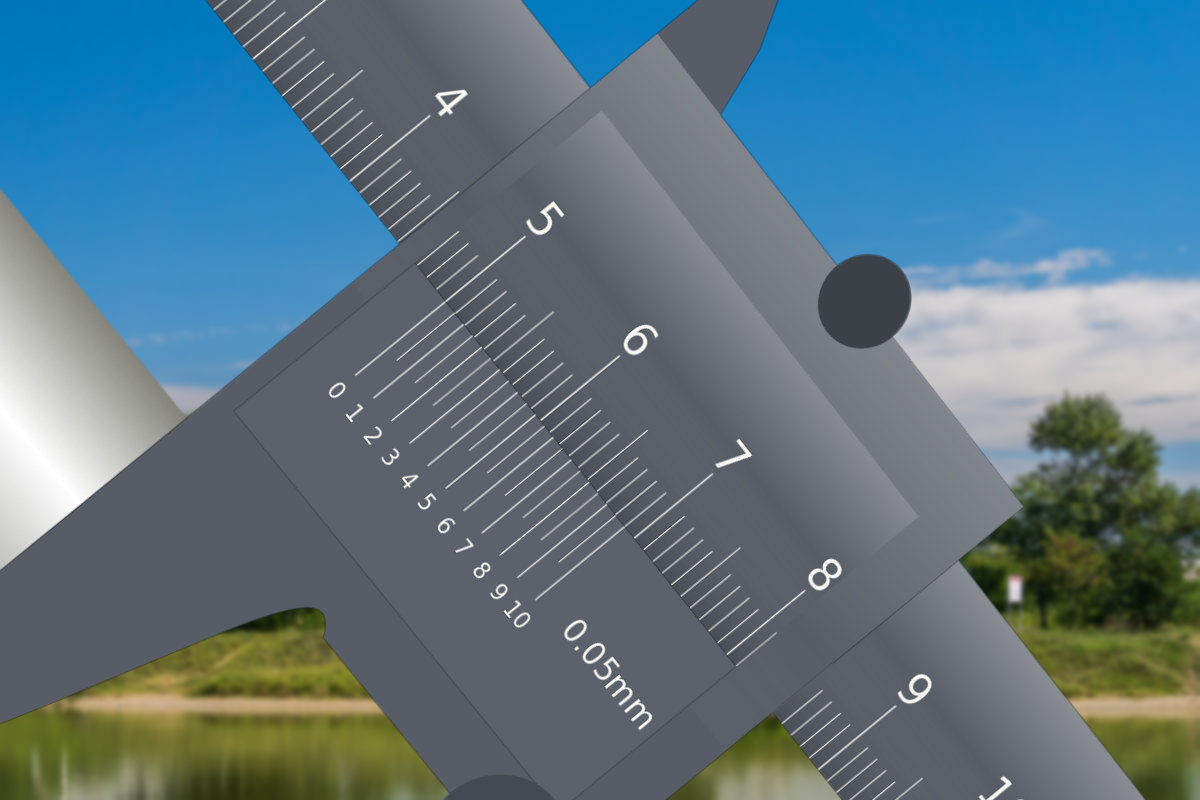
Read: 50.0mm
